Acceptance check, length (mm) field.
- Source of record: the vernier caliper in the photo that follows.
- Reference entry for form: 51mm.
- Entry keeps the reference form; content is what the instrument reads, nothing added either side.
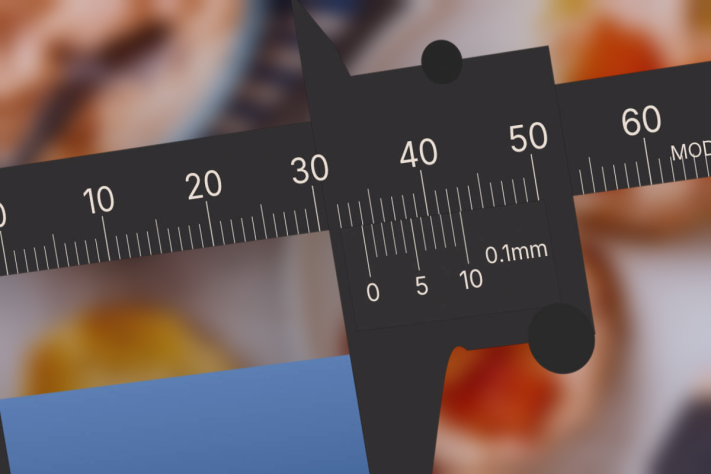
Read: 33.9mm
